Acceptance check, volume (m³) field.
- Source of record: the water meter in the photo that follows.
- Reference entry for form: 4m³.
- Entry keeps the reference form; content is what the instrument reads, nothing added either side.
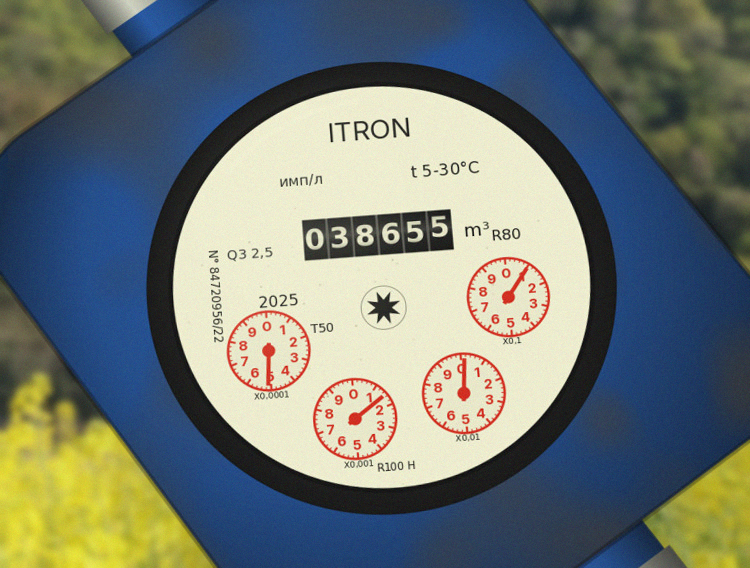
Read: 38655.1015m³
